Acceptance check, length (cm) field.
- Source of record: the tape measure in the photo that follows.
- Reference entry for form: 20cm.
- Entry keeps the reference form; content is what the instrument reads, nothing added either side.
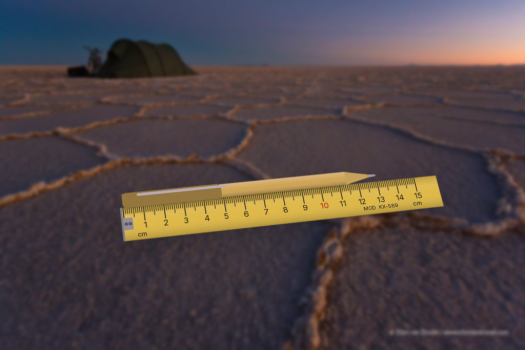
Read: 13cm
